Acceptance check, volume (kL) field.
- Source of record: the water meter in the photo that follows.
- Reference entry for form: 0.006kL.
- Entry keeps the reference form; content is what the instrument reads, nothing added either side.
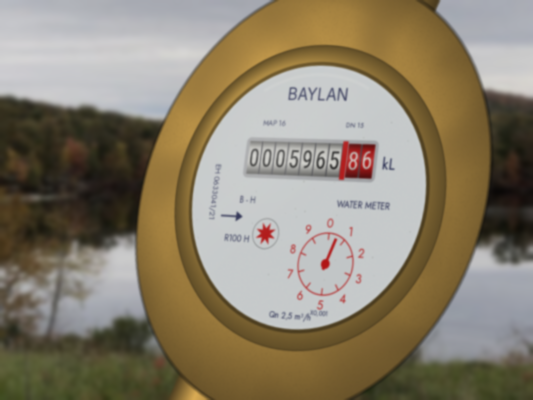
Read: 5965.860kL
